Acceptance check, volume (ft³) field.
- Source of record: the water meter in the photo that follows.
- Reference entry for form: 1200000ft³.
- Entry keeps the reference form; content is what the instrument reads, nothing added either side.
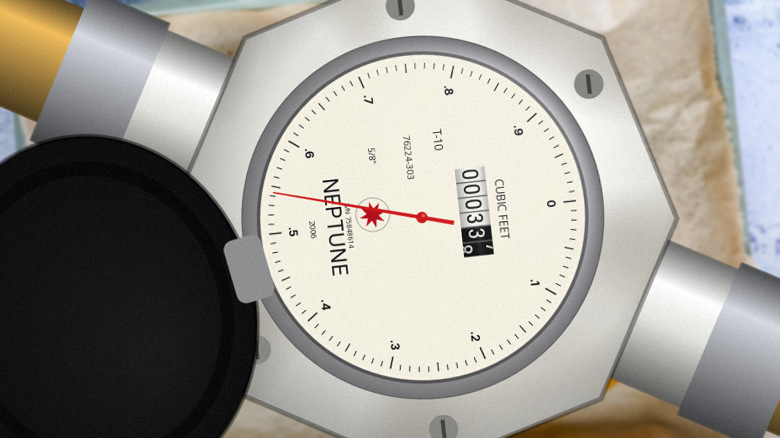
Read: 337.54ft³
